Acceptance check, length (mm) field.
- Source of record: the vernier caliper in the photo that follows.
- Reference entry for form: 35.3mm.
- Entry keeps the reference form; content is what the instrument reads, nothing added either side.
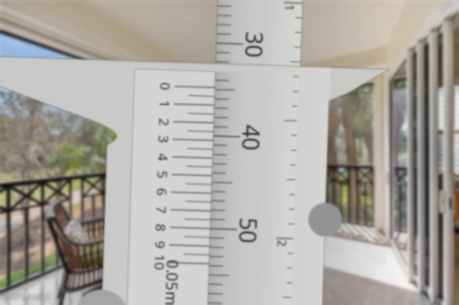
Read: 34.8mm
